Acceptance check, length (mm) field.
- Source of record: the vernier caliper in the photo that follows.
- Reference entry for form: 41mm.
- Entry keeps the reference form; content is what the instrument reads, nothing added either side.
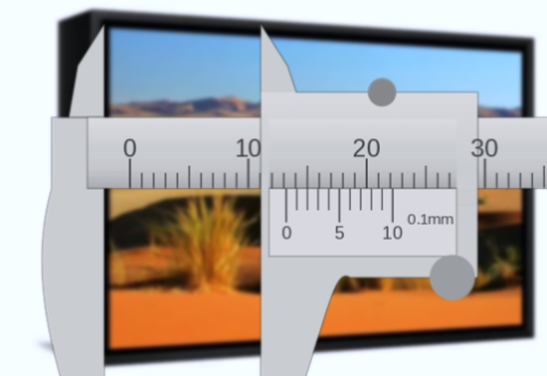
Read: 13.2mm
